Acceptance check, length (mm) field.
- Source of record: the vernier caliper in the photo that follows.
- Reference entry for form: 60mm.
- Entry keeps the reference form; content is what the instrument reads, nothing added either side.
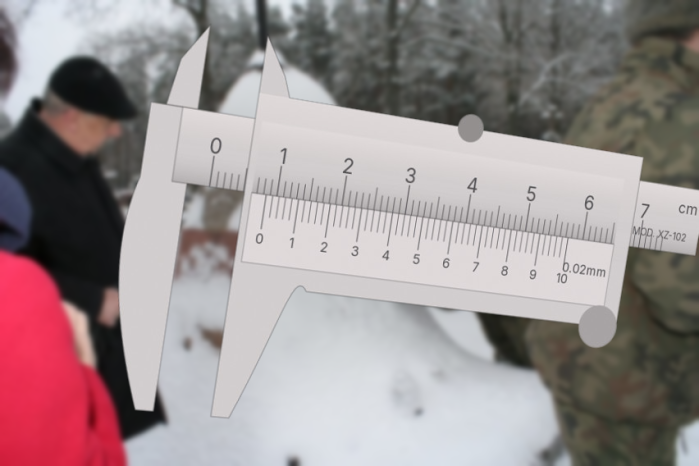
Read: 8.4mm
